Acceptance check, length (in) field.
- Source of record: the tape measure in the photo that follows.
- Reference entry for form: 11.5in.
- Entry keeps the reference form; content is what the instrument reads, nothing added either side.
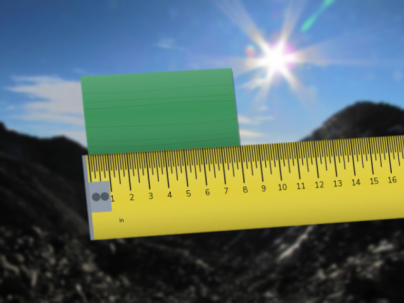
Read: 8in
